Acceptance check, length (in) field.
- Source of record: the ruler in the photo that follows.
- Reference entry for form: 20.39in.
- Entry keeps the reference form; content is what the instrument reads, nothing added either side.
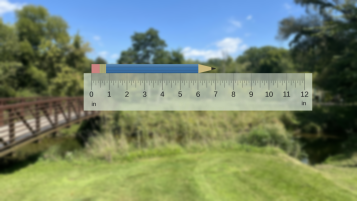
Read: 7in
